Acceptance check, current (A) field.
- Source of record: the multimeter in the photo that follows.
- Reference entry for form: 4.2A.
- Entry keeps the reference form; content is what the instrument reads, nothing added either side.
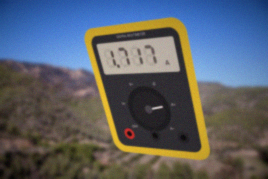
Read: 1.717A
